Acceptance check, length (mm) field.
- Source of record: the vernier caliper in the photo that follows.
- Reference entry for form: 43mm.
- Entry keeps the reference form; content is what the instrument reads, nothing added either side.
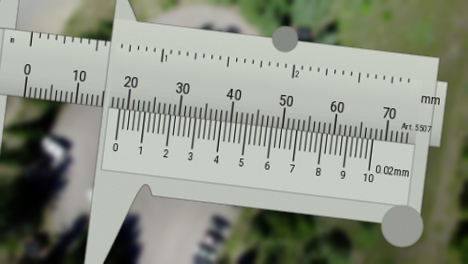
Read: 18.5mm
